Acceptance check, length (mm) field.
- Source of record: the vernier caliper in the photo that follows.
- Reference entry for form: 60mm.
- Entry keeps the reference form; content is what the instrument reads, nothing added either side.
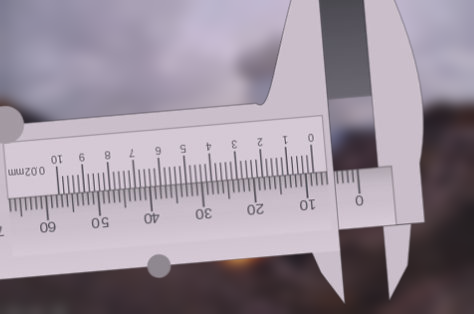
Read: 8.5mm
